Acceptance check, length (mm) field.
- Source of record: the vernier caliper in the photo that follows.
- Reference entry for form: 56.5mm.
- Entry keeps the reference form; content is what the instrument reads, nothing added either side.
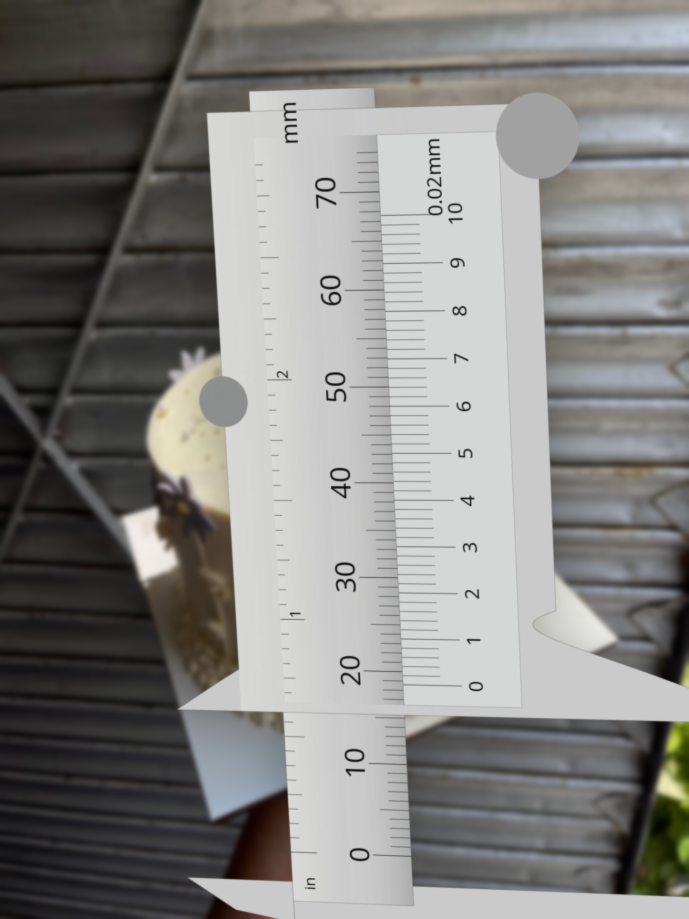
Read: 18.6mm
